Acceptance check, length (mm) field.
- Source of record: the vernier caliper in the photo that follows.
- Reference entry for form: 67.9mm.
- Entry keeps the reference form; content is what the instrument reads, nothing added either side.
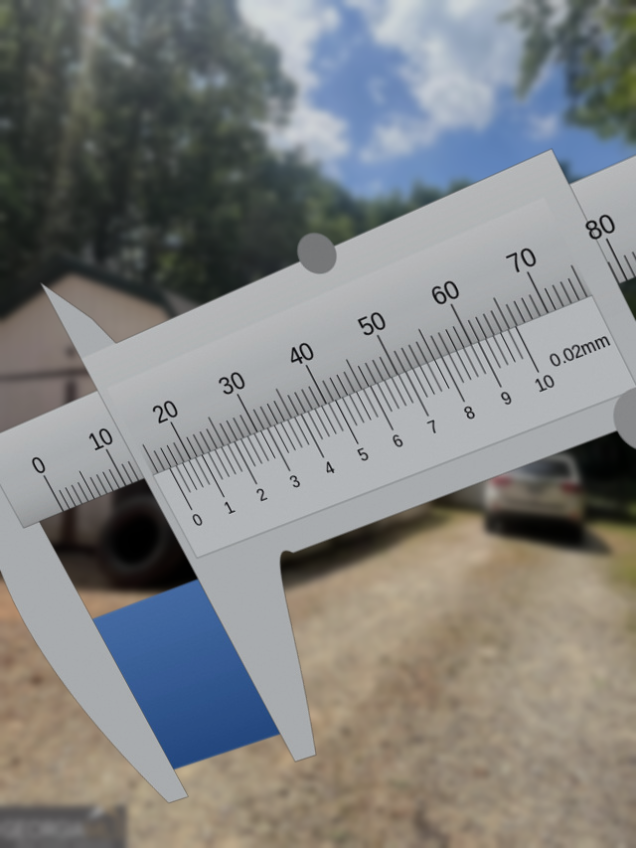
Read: 16.8mm
